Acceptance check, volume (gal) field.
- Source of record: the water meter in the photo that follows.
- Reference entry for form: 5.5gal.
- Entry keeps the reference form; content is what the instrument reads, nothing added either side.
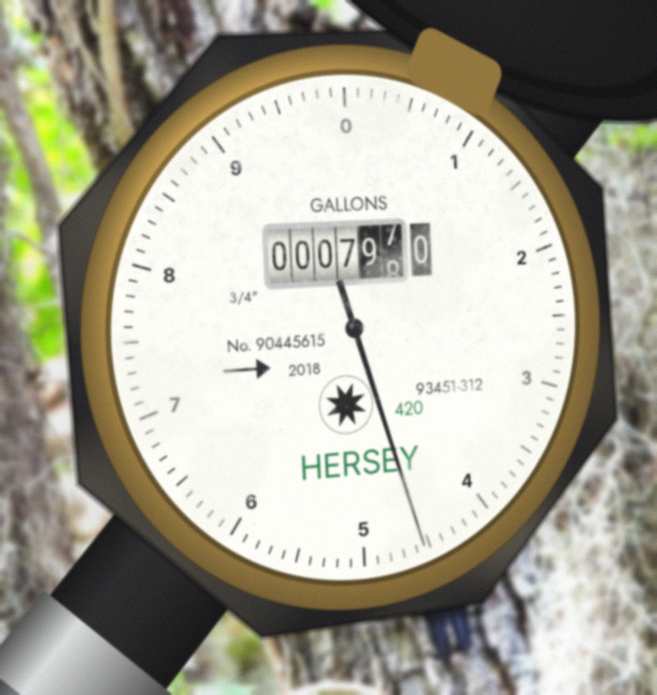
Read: 7974.5gal
